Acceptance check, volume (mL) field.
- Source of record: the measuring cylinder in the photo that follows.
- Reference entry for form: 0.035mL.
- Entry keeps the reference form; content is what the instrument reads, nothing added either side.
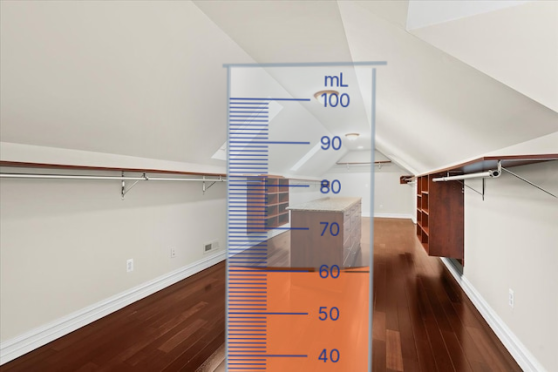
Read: 60mL
